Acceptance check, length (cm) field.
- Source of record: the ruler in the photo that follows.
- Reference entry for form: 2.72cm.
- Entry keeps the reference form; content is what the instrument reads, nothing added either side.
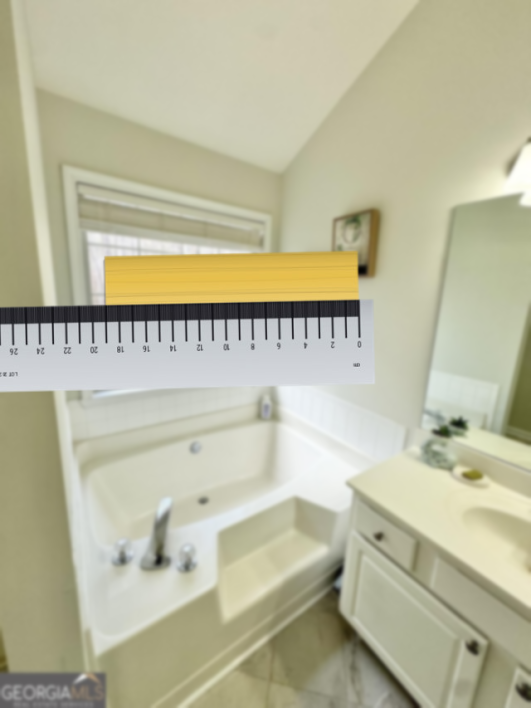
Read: 19cm
